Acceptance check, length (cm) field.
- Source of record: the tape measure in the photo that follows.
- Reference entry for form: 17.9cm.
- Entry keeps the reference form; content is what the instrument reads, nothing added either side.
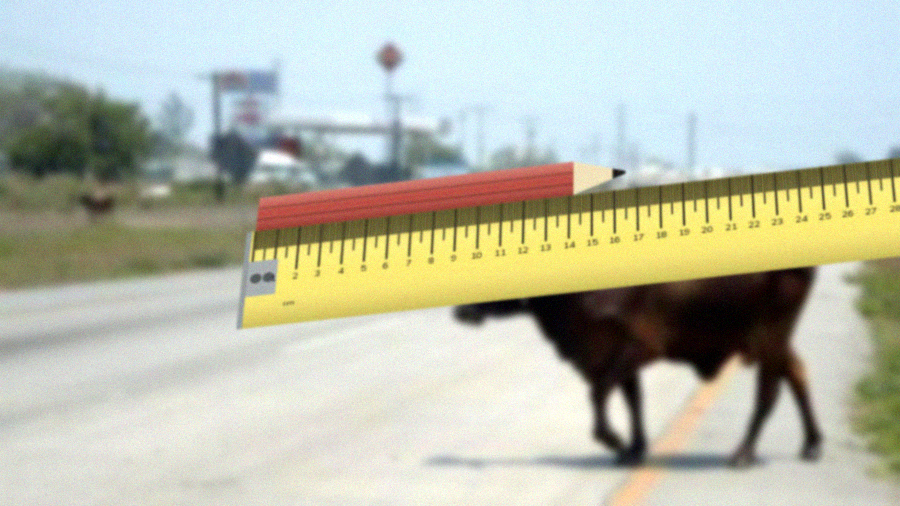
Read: 16.5cm
